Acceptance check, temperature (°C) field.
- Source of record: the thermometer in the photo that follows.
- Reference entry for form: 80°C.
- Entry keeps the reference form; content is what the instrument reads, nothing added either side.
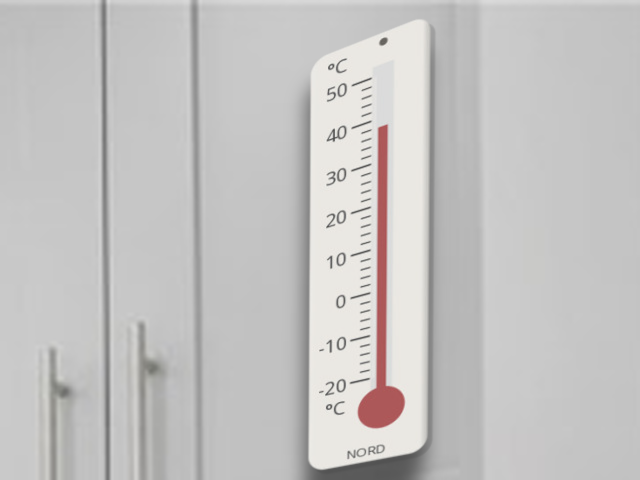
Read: 38°C
